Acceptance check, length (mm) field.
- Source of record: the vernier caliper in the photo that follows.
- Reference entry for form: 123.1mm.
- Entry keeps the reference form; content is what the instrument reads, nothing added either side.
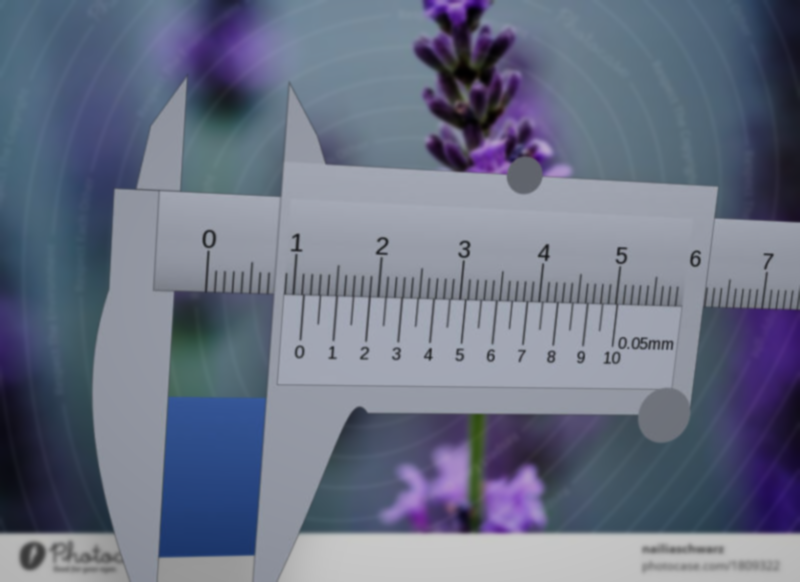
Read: 11.2mm
